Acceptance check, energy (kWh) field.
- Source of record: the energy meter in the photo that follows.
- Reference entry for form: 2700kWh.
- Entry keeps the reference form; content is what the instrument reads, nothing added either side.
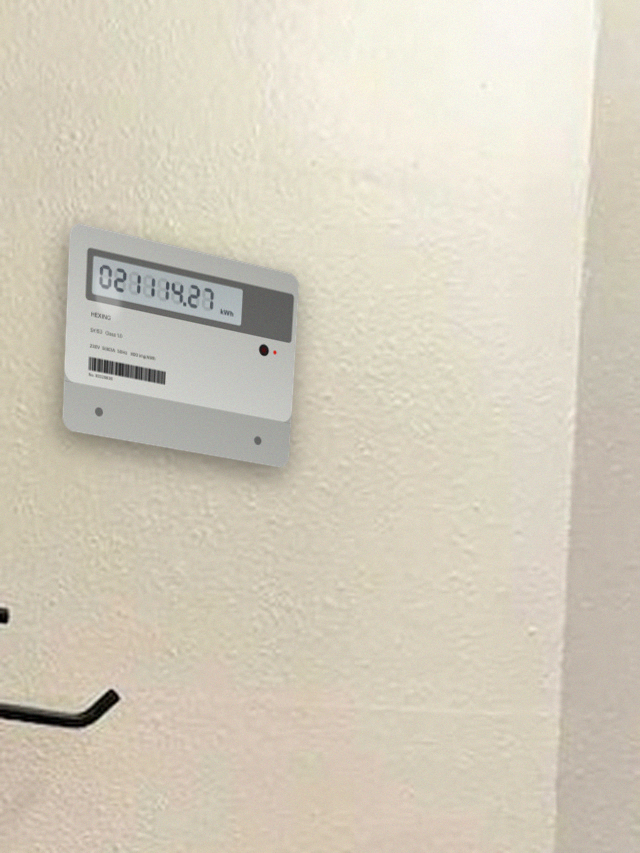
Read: 21114.27kWh
